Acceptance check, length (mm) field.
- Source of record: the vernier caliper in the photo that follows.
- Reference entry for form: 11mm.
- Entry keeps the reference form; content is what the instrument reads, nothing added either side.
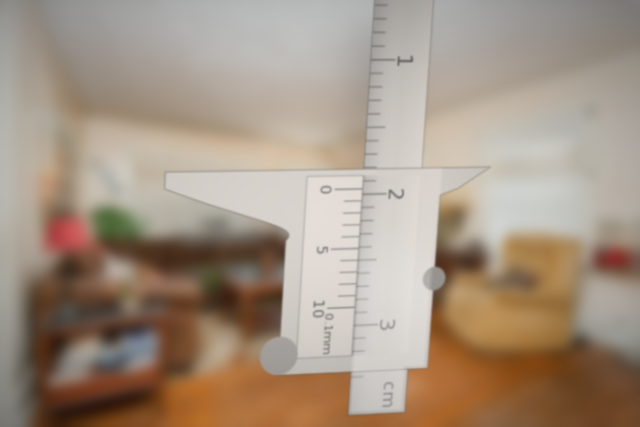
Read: 19.6mm
